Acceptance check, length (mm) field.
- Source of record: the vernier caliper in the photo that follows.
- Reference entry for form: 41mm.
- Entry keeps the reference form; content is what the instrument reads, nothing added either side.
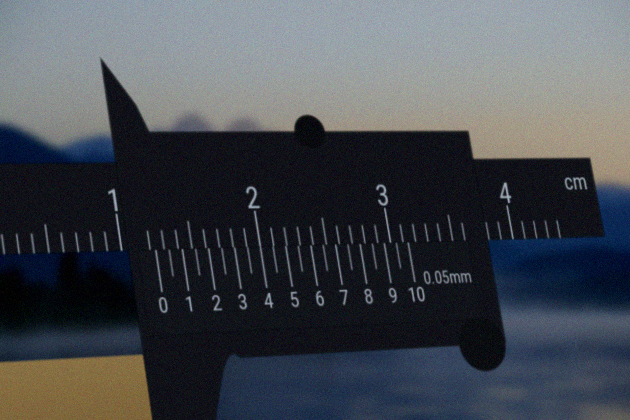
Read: 12.4mm
